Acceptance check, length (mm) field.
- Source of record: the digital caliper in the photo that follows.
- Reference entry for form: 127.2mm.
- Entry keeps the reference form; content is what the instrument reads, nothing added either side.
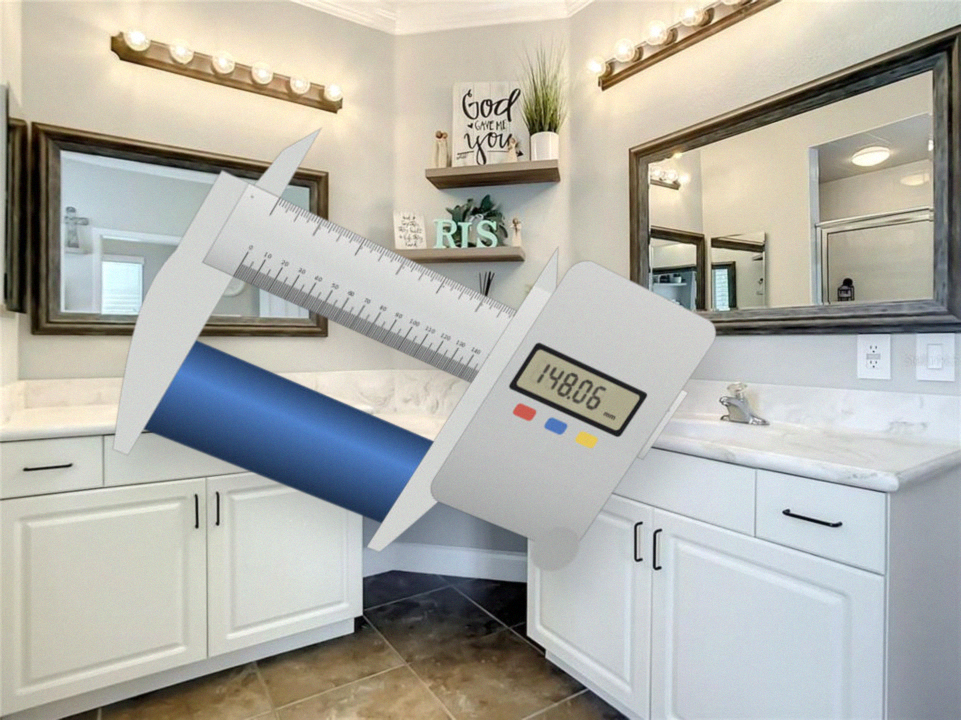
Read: 148.06mm
